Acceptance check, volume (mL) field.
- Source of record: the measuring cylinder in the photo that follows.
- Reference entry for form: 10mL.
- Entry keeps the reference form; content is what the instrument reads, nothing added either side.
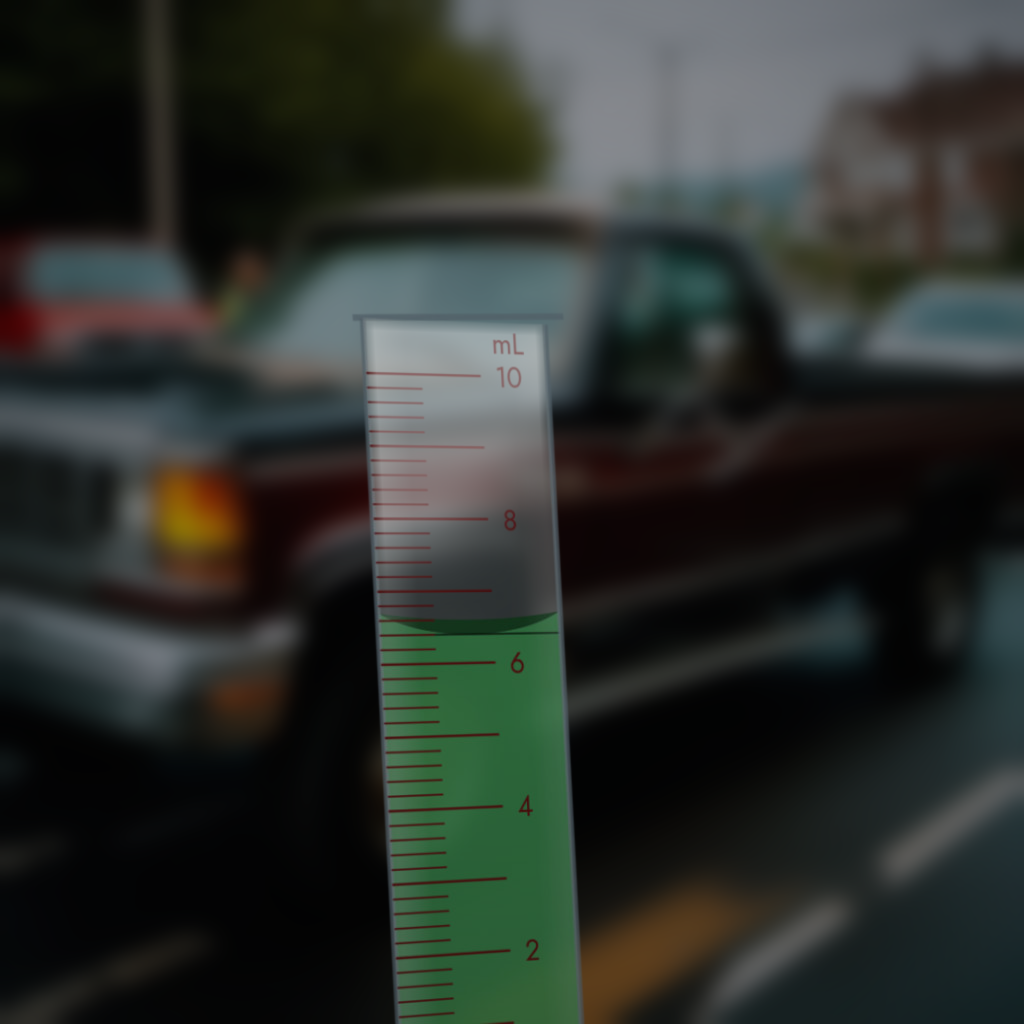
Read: 6.4mL
